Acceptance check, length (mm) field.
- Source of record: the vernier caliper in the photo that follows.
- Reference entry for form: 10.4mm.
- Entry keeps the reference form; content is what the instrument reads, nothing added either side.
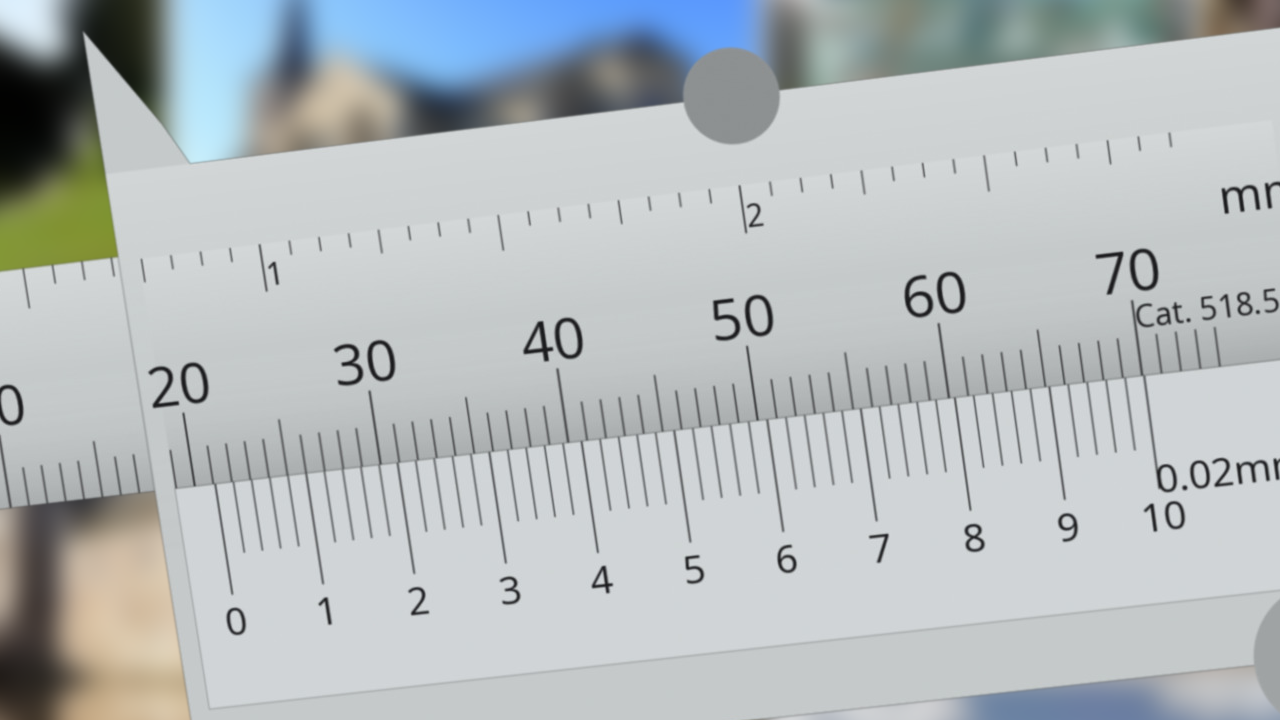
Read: 21.1mm
